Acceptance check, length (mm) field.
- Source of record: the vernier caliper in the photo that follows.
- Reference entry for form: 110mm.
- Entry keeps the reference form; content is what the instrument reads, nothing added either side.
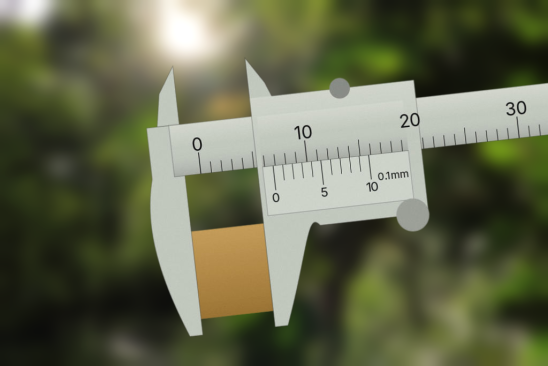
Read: 6.8mm
